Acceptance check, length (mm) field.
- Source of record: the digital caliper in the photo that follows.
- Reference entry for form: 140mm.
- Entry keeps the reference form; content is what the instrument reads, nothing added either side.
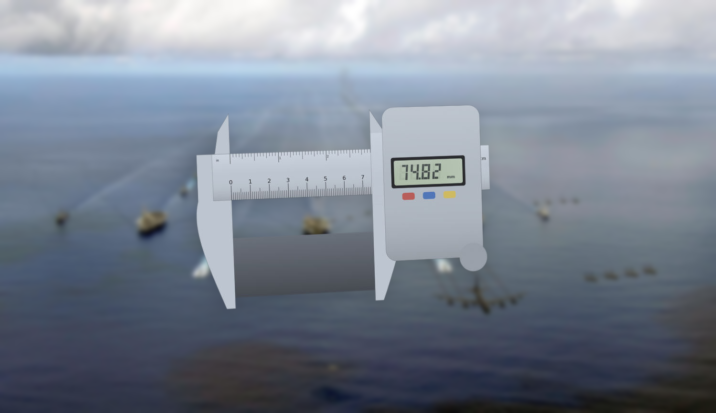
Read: 74.82mm
